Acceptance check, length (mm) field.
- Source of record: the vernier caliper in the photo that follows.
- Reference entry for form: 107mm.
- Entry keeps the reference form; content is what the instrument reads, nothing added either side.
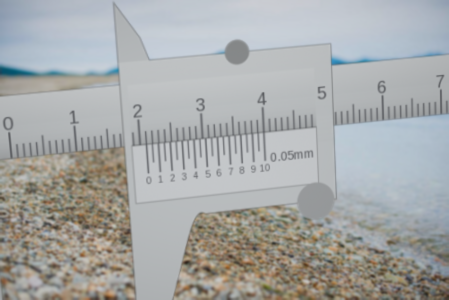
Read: 21.0mm
